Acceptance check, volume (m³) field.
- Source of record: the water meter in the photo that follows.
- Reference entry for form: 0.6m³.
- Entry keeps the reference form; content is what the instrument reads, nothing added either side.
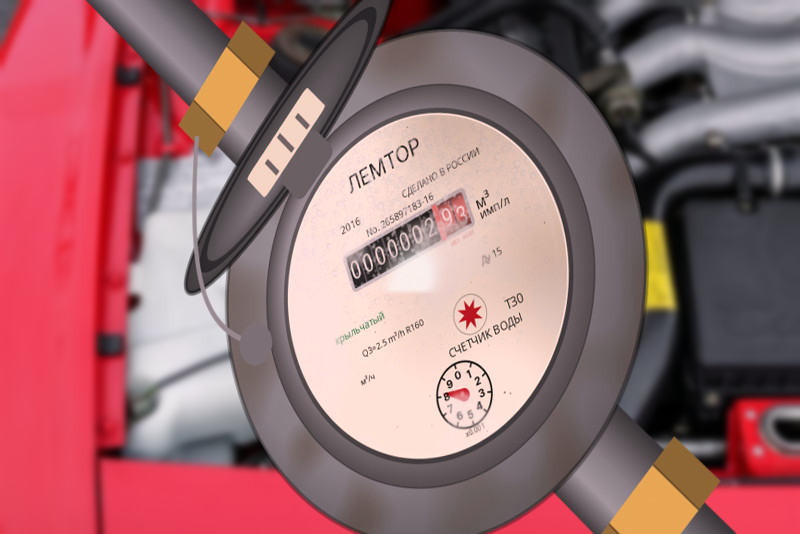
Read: 2.928m³
